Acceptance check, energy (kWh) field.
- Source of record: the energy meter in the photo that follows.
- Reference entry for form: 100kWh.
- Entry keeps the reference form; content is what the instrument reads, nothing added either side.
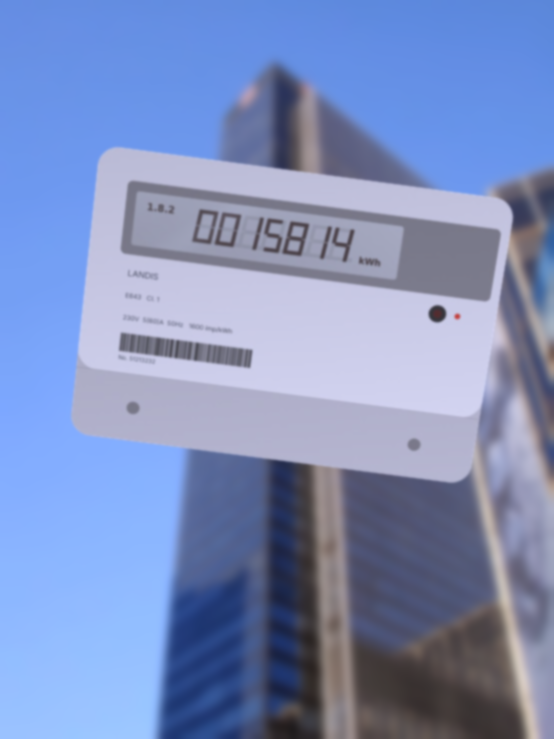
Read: 15814kWh
